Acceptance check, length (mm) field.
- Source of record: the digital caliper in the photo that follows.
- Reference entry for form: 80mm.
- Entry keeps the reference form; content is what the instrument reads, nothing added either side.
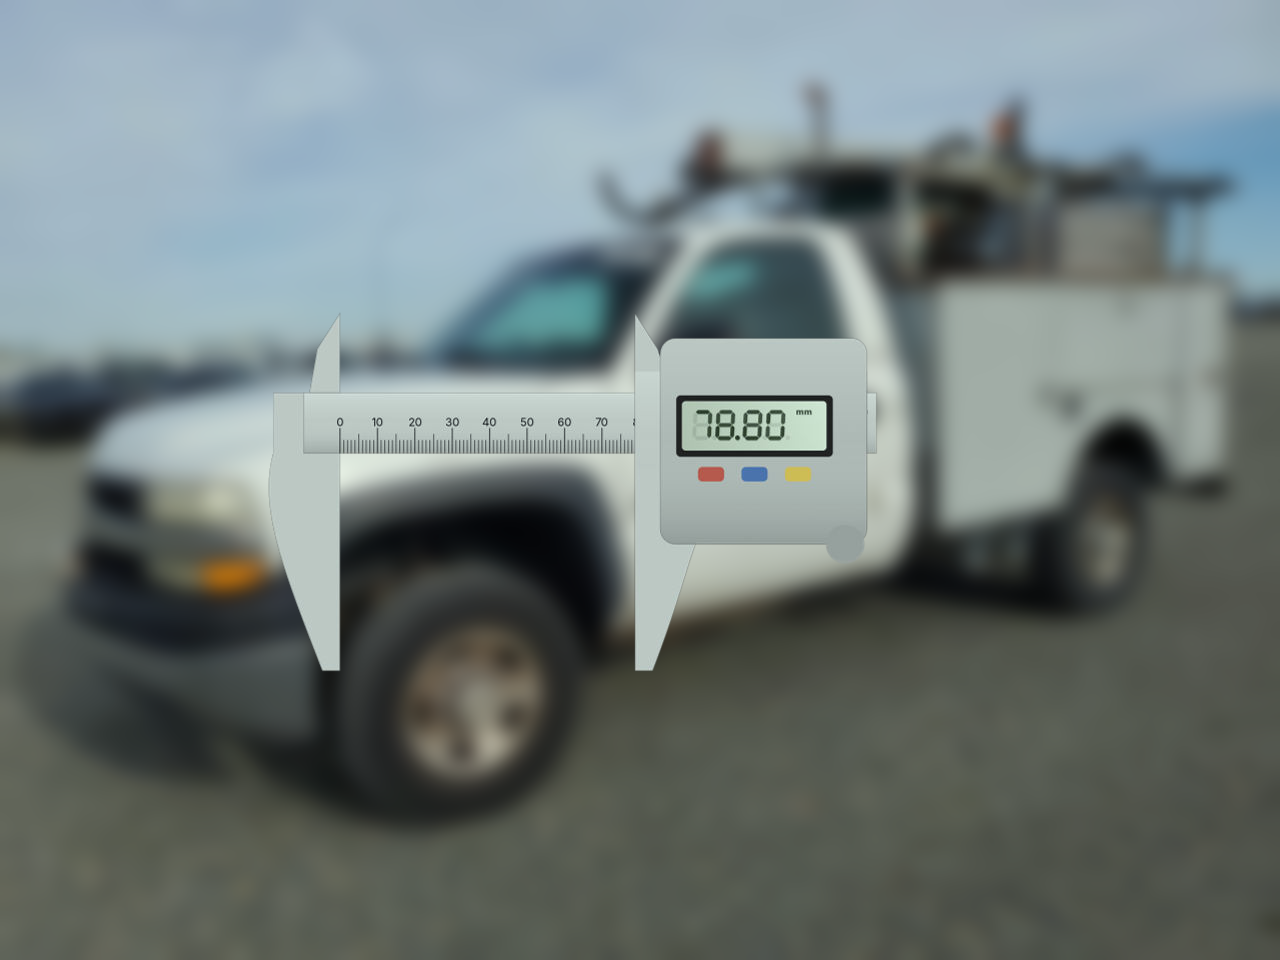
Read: 78.80mm
